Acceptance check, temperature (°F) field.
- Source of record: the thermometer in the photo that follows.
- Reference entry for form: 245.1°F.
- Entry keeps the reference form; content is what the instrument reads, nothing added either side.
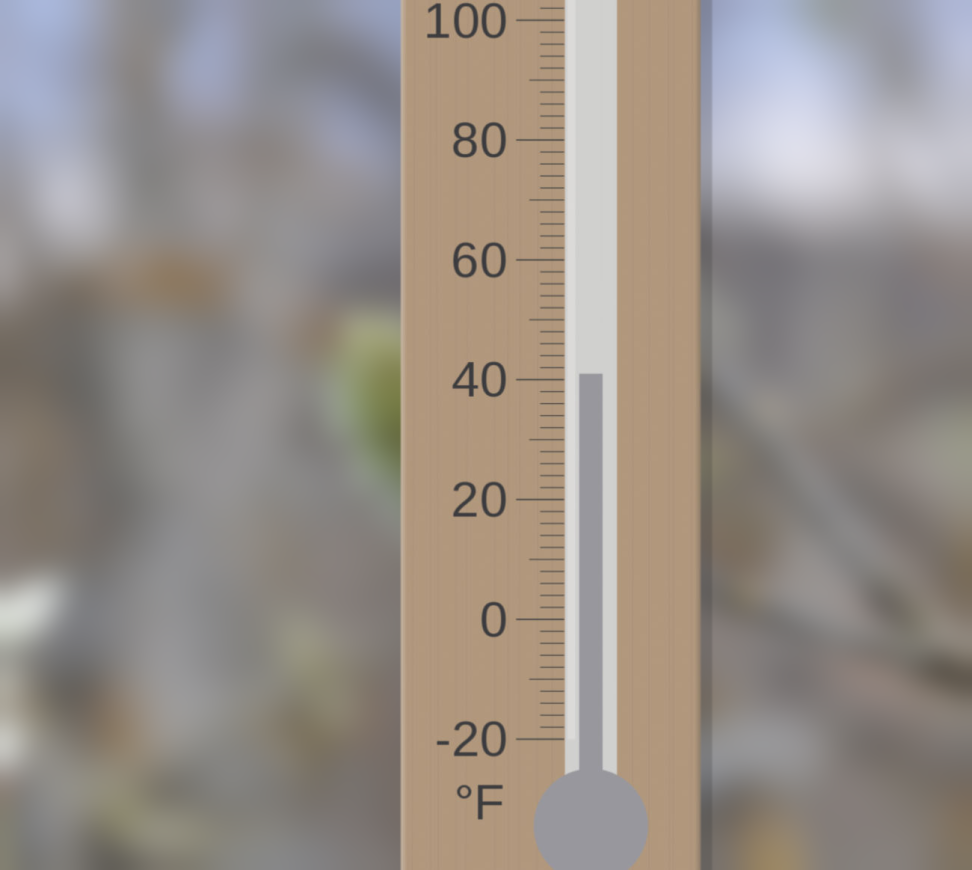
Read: 41°F
